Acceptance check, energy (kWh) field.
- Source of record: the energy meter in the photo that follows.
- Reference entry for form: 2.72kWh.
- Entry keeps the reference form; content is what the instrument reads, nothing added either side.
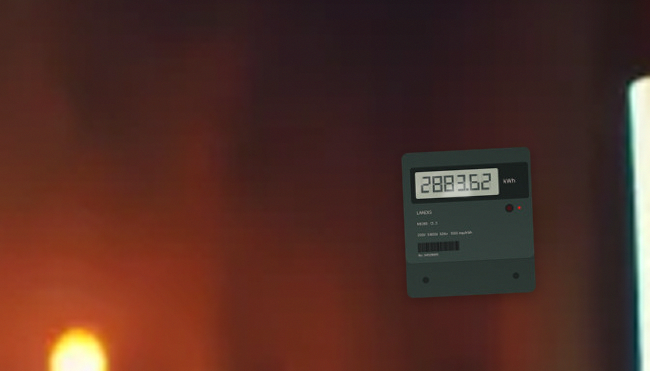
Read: 2883.62kWh
